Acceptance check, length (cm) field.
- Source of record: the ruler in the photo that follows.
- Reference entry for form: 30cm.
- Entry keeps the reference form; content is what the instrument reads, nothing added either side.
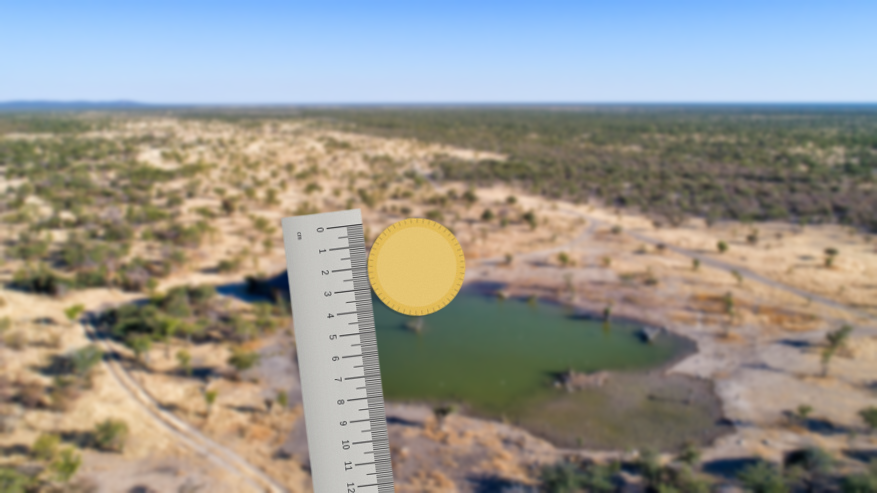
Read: 4.5cm
